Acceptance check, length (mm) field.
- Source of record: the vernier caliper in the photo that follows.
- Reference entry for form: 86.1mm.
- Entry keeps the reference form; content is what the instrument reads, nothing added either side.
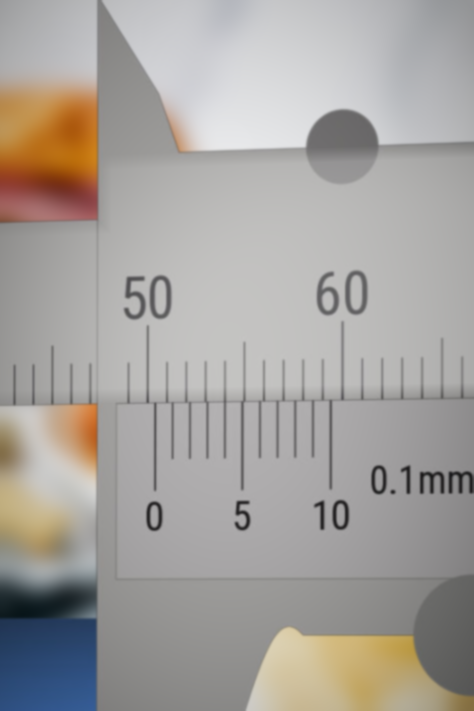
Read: 50.4mm
